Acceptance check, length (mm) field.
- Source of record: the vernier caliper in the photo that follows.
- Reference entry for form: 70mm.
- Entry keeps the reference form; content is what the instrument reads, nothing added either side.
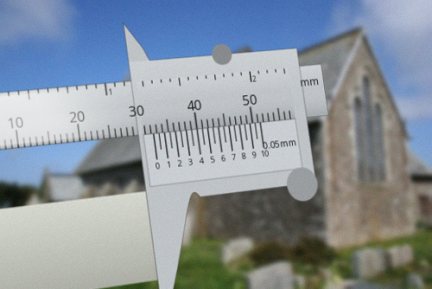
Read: 32.4mm
